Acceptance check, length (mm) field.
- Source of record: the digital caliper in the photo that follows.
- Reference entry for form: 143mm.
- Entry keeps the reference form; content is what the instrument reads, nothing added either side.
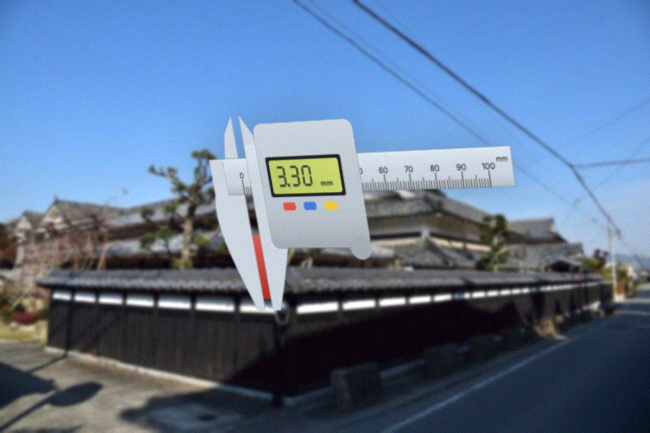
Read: 3.30mm
